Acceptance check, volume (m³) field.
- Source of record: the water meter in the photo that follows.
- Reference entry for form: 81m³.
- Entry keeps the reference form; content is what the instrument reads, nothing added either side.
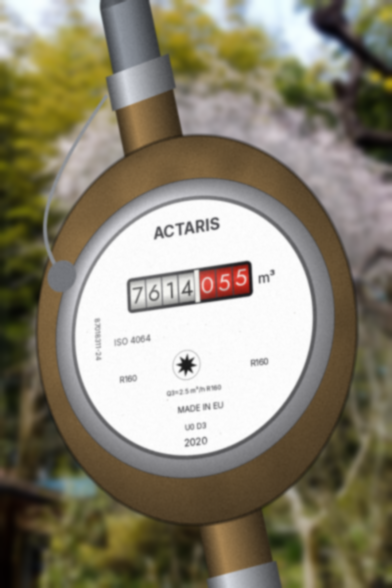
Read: 7614.055m³
